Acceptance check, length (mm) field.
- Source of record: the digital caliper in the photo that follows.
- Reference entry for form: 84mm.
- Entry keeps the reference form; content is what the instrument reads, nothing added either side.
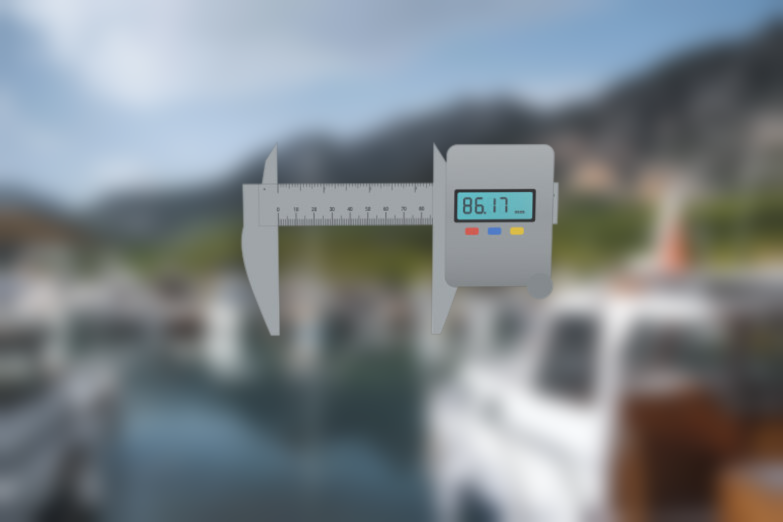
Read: 86.17mm
